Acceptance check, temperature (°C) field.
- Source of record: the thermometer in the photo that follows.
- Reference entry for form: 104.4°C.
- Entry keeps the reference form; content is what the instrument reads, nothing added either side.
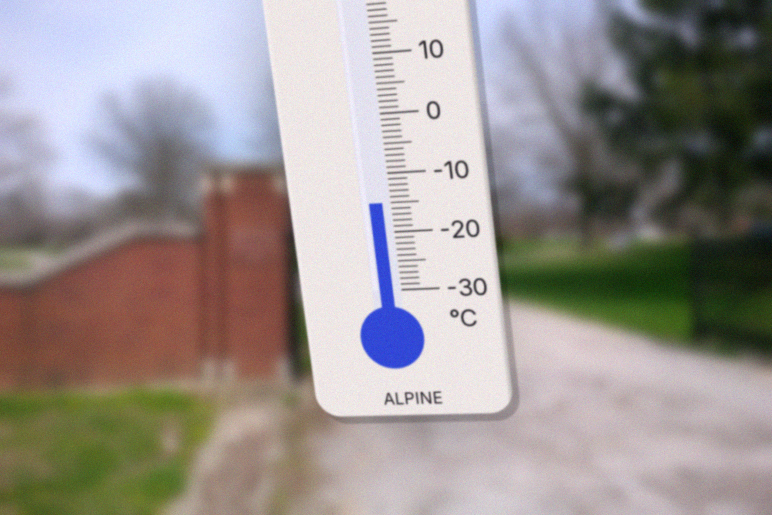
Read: -15°C
